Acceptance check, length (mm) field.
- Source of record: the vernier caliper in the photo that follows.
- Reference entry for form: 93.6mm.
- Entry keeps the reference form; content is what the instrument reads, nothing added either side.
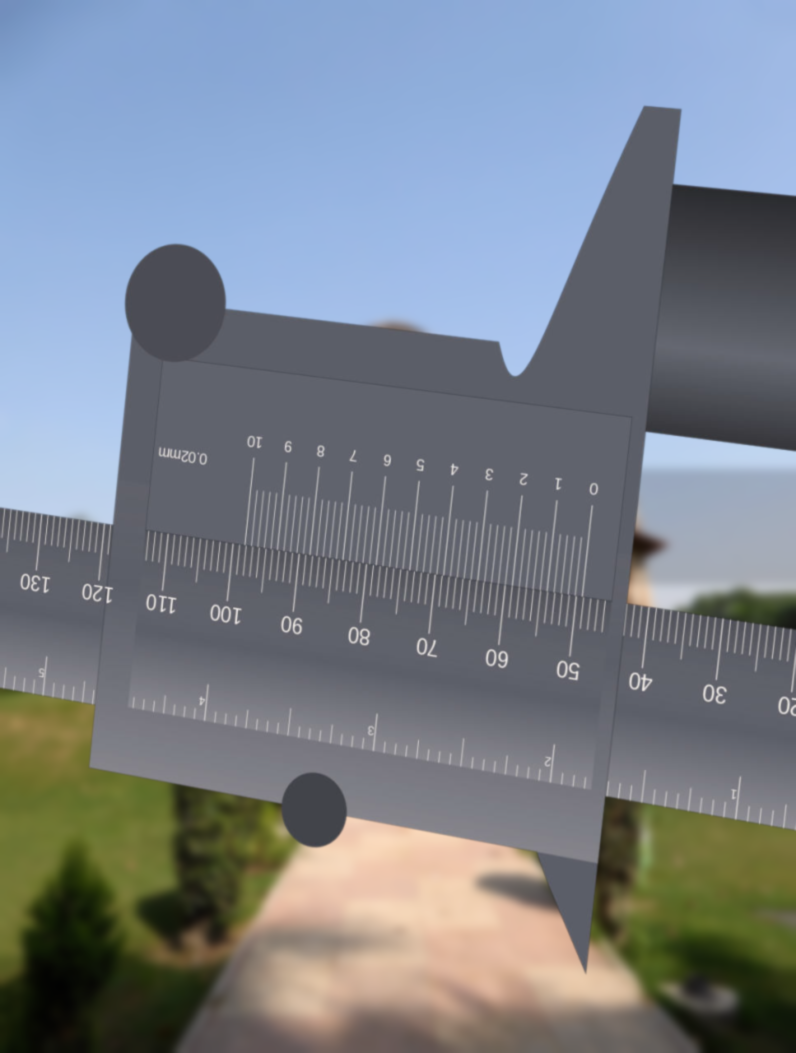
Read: 49.2mm
